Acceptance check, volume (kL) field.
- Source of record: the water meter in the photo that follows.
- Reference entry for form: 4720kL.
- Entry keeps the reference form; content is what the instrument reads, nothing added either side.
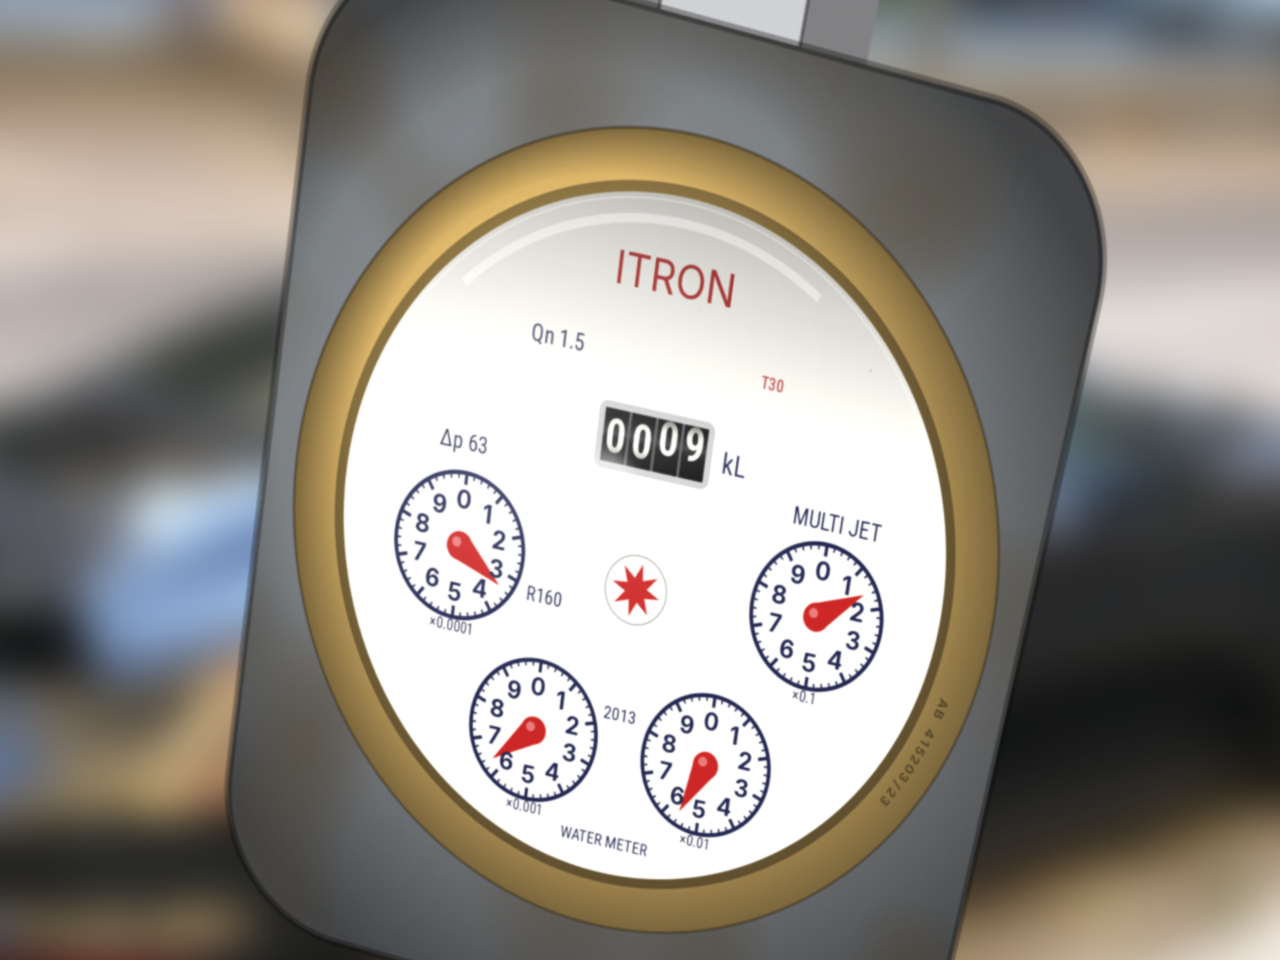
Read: 9.1563kL
